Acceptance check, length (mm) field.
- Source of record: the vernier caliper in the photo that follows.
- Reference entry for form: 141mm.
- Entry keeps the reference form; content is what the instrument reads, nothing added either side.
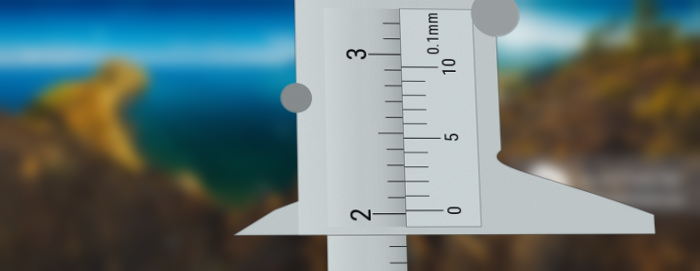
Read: 20.2mm
